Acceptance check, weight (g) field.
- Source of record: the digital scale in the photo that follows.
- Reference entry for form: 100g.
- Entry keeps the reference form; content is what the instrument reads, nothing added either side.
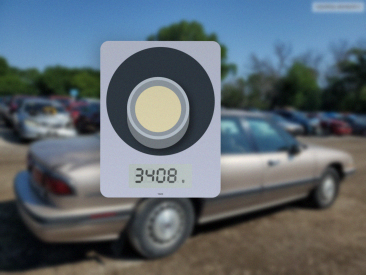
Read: 3408g
